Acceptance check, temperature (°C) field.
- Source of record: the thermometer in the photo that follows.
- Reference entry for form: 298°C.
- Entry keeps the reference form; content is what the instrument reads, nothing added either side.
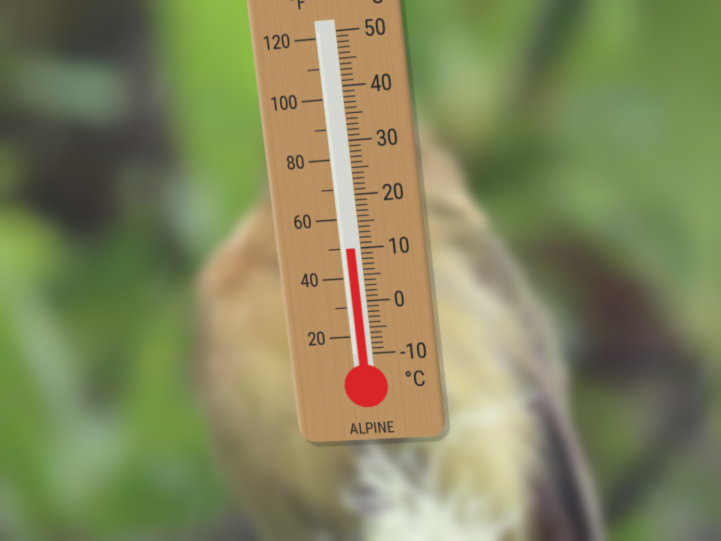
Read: 10°C
